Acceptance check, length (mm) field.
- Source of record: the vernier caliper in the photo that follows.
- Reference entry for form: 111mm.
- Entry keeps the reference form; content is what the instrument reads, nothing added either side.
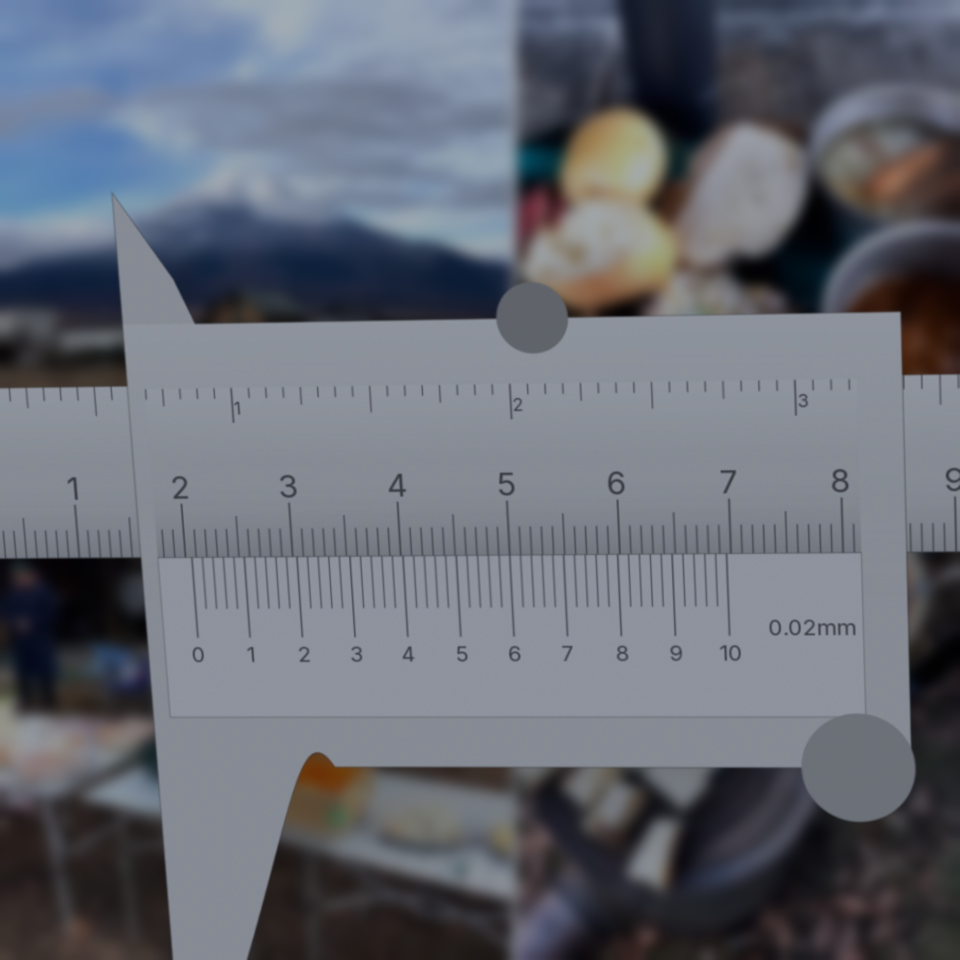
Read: 20.6mm
